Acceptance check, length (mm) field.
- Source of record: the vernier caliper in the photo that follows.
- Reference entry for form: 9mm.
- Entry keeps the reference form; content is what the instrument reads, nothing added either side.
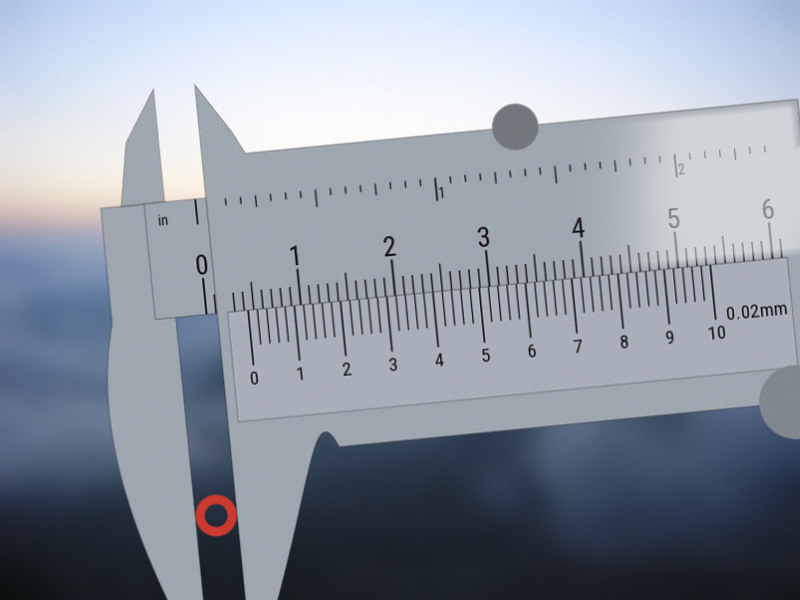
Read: 4.4mm
